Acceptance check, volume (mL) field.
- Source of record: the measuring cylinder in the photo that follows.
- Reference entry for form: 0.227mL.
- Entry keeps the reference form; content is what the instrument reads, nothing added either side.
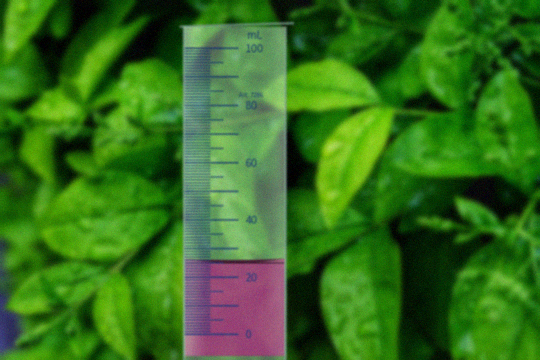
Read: 25mL
